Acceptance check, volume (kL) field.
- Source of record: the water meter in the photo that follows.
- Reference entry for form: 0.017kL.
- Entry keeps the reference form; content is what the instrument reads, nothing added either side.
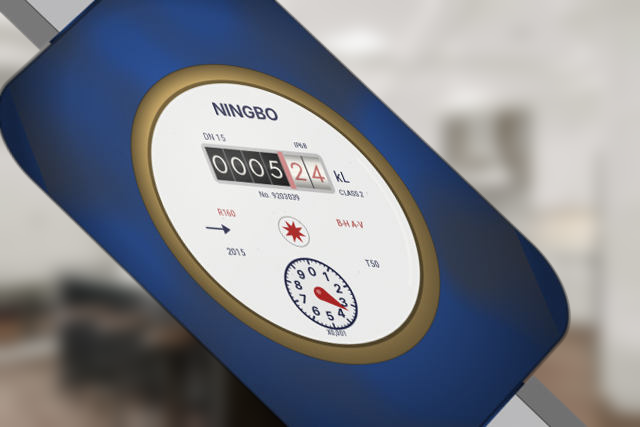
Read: 5.243kL
